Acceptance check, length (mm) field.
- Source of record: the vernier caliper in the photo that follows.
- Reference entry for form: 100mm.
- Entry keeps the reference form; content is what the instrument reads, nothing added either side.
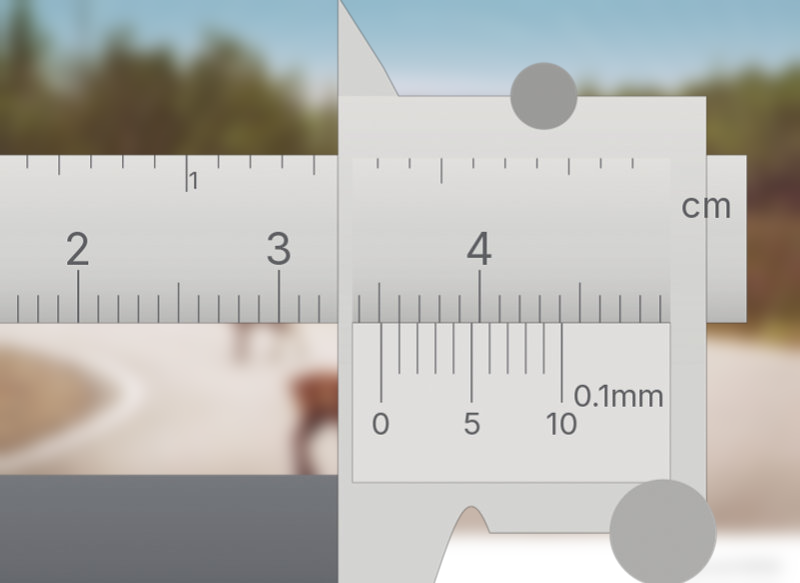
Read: 35.1mm
